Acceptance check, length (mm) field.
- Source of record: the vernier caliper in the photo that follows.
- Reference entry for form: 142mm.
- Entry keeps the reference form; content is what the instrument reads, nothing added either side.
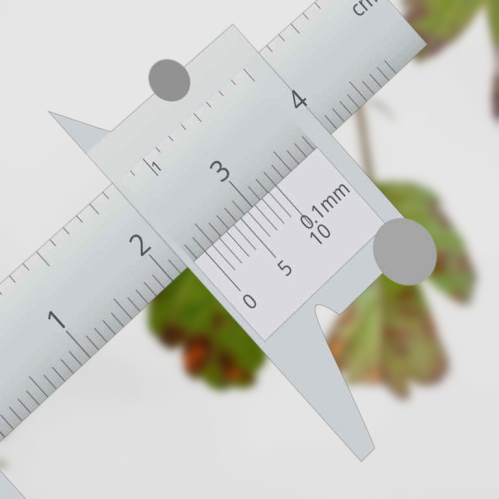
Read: 24.0mm
